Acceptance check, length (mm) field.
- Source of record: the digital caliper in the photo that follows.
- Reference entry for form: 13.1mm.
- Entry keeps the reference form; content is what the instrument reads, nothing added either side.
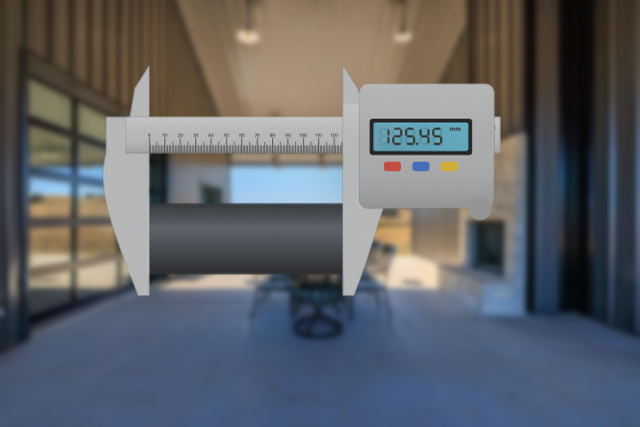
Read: 125.45mm
